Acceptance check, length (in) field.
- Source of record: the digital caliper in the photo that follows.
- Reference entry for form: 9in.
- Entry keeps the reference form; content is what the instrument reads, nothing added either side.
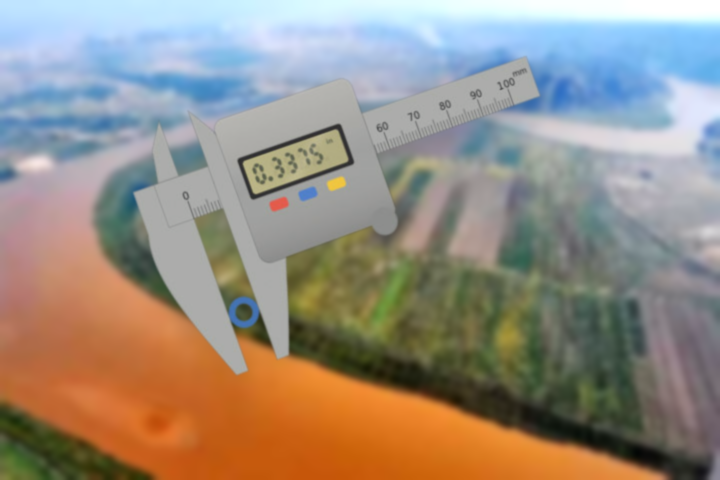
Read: 0.3375in
